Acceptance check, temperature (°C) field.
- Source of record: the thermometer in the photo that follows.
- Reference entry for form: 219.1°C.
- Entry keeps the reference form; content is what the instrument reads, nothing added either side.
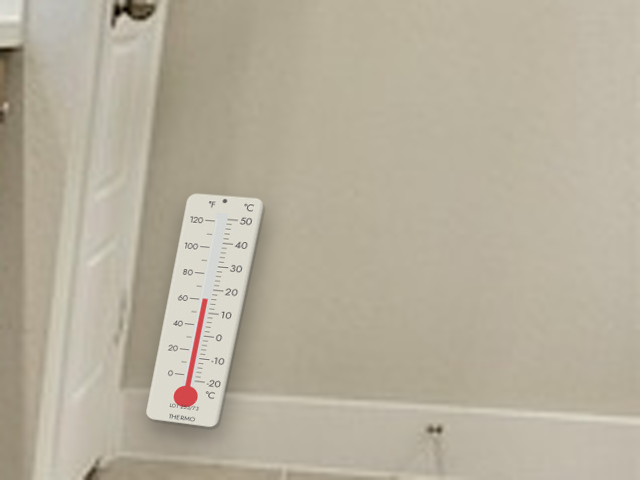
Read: 16°C
